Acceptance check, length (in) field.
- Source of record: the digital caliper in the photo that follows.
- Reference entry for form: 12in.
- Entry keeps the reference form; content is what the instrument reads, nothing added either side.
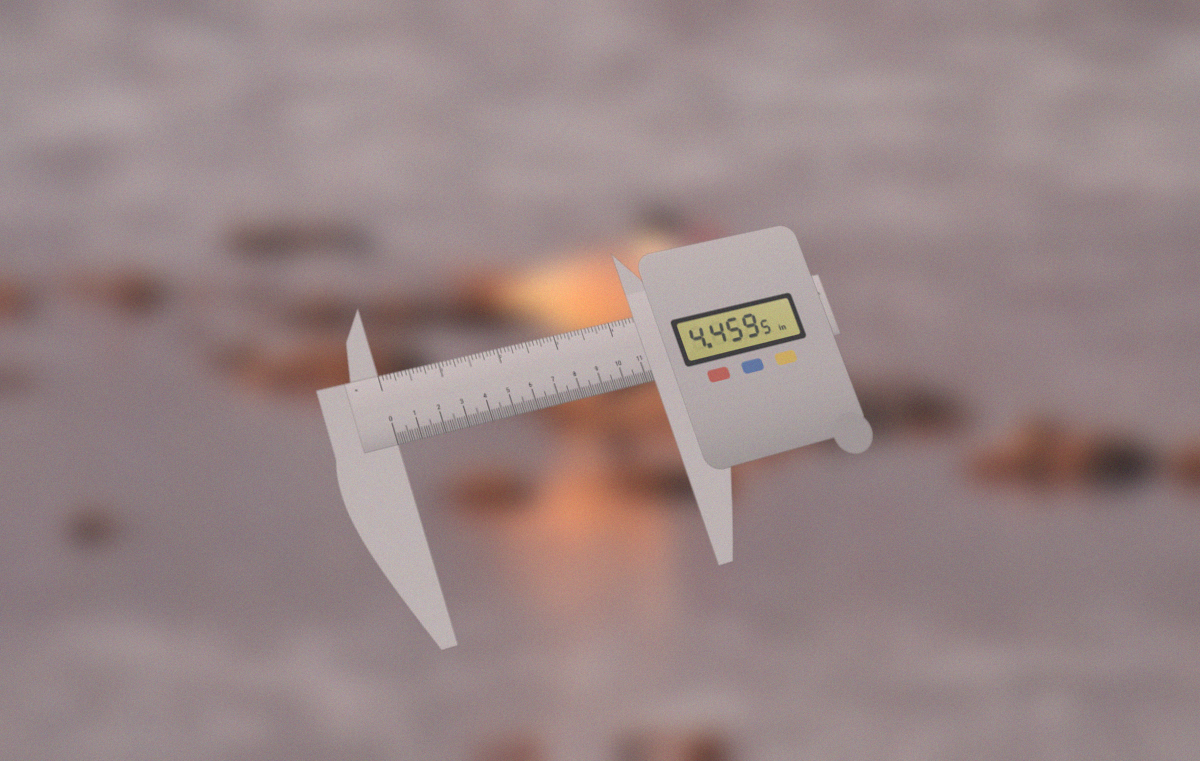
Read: 4.4595in
